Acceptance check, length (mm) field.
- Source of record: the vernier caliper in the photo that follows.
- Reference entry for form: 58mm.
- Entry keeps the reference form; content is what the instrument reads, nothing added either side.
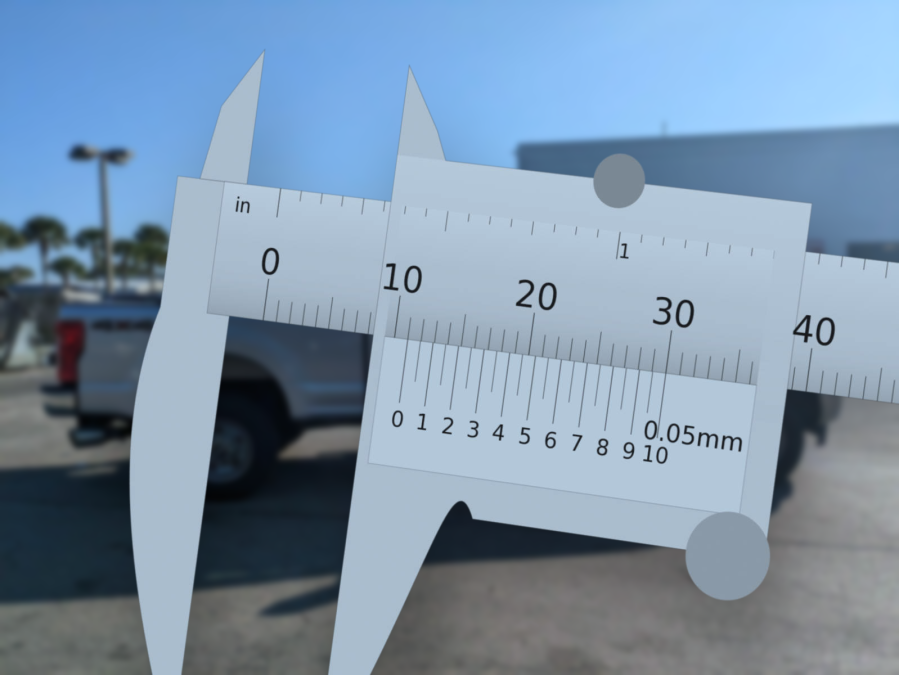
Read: 11.0mm
